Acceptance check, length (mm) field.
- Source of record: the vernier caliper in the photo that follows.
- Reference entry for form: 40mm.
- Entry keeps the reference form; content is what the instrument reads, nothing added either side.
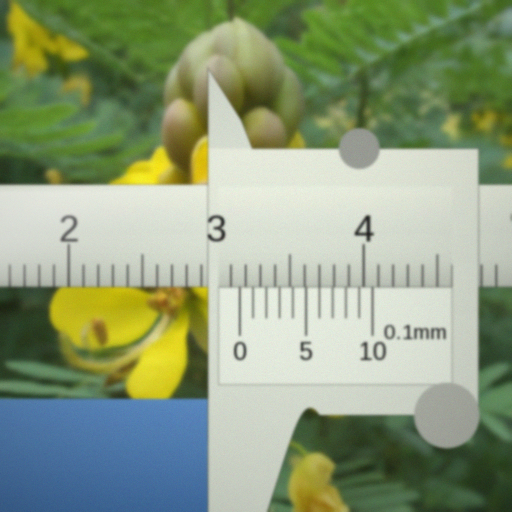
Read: 31.6mm
